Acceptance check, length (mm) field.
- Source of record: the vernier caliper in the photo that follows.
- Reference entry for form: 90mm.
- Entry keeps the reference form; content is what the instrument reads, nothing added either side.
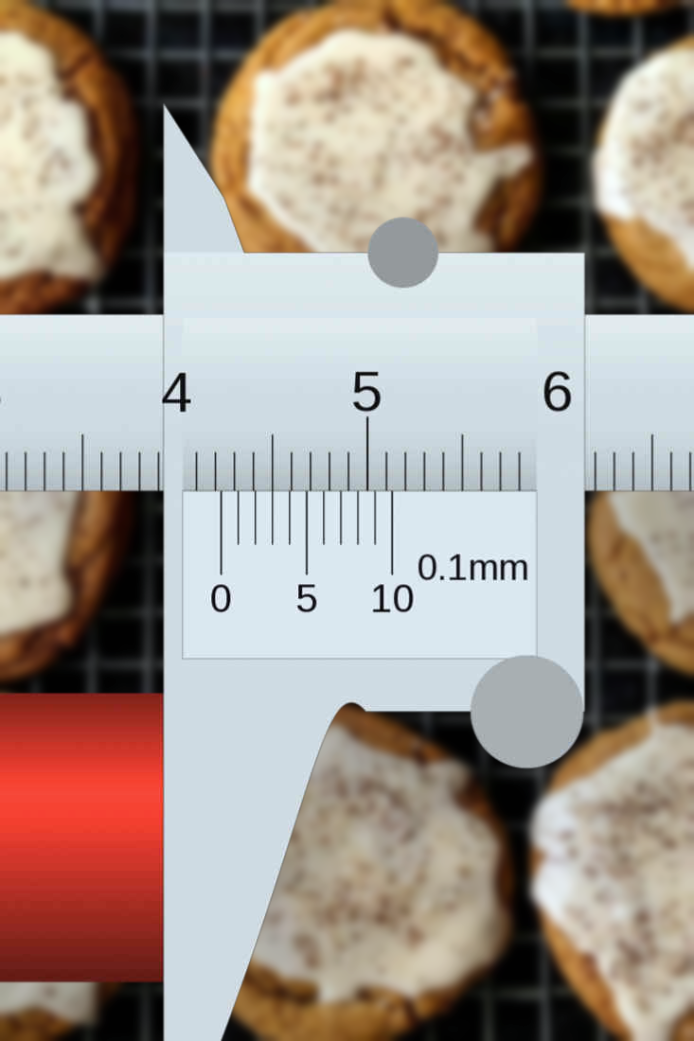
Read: 42.3mm
